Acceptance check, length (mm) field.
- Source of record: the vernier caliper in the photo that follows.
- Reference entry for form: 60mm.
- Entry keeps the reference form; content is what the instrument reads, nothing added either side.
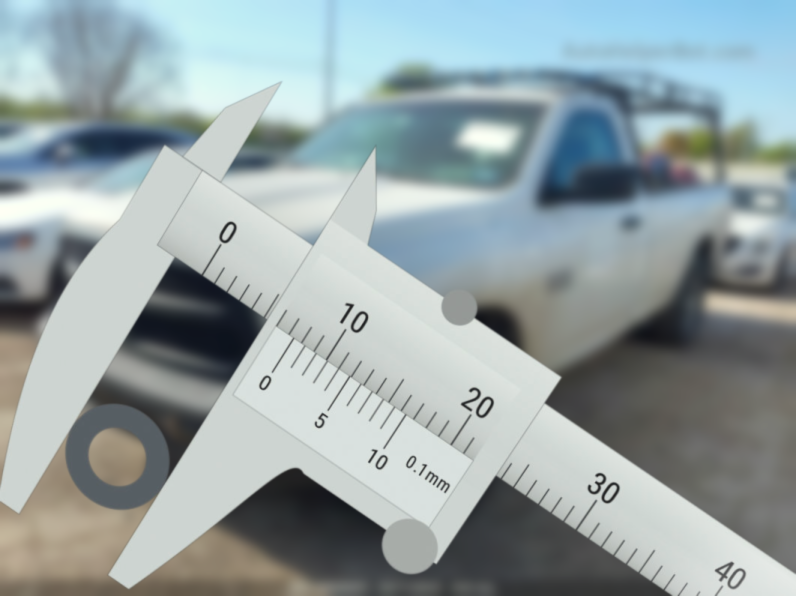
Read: 7.4mm
